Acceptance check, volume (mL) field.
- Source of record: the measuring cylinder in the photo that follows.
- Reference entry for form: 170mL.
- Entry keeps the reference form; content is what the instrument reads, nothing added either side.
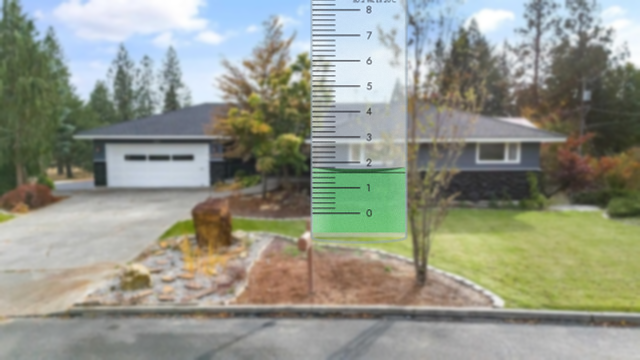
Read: 1.6mL
